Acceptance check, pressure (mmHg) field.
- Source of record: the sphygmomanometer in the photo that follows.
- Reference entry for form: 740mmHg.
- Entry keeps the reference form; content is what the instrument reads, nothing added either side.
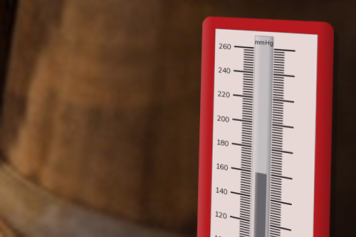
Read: 160mmHg
